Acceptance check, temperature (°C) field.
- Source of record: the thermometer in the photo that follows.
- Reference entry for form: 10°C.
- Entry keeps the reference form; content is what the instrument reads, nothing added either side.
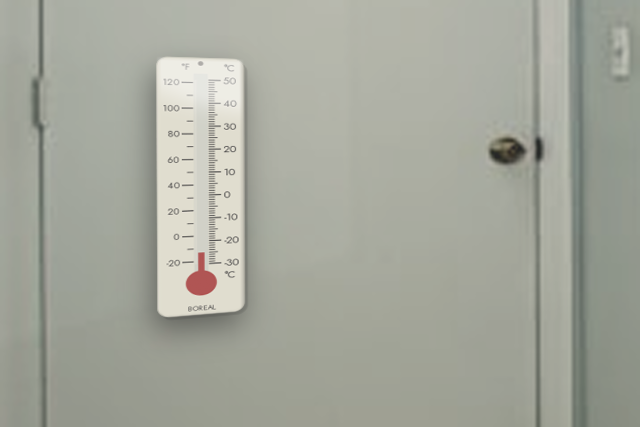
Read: -25°C
